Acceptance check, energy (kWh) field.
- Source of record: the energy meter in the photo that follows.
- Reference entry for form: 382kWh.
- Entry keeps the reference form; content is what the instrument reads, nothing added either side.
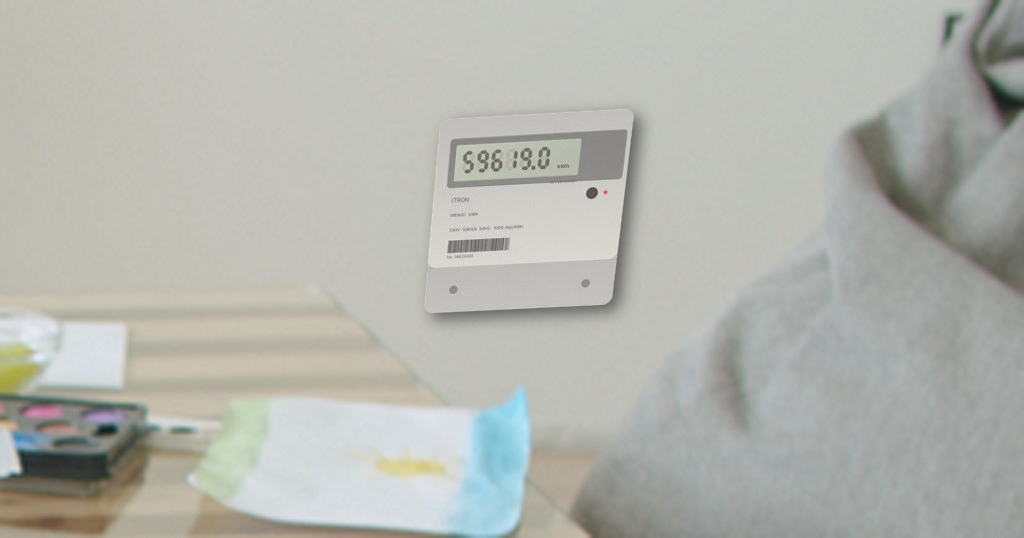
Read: 59619.0kWh
